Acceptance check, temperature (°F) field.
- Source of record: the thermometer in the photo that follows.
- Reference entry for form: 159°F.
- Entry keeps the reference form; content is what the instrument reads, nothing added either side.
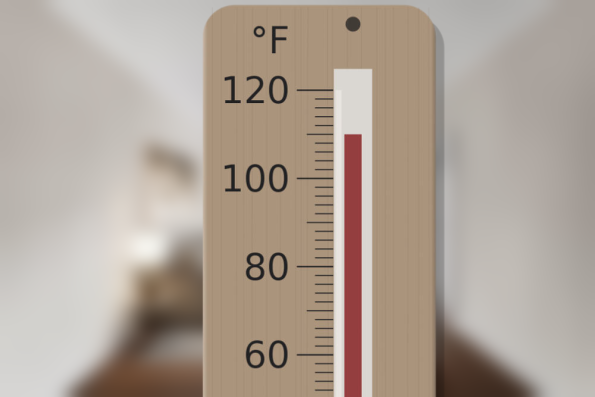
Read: 110°F
